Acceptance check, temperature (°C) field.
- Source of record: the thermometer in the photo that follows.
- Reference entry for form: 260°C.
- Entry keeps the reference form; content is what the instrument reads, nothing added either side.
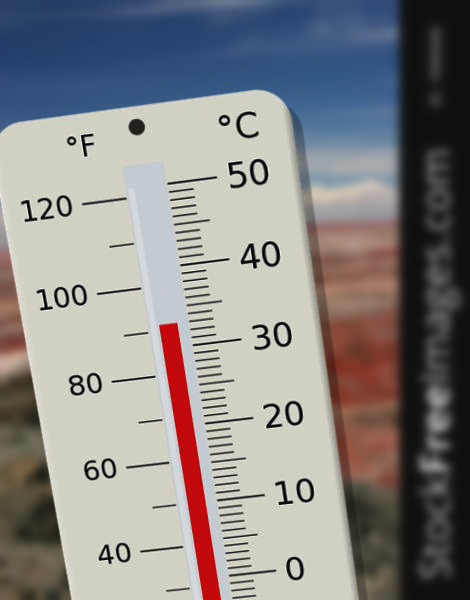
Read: 33°C
